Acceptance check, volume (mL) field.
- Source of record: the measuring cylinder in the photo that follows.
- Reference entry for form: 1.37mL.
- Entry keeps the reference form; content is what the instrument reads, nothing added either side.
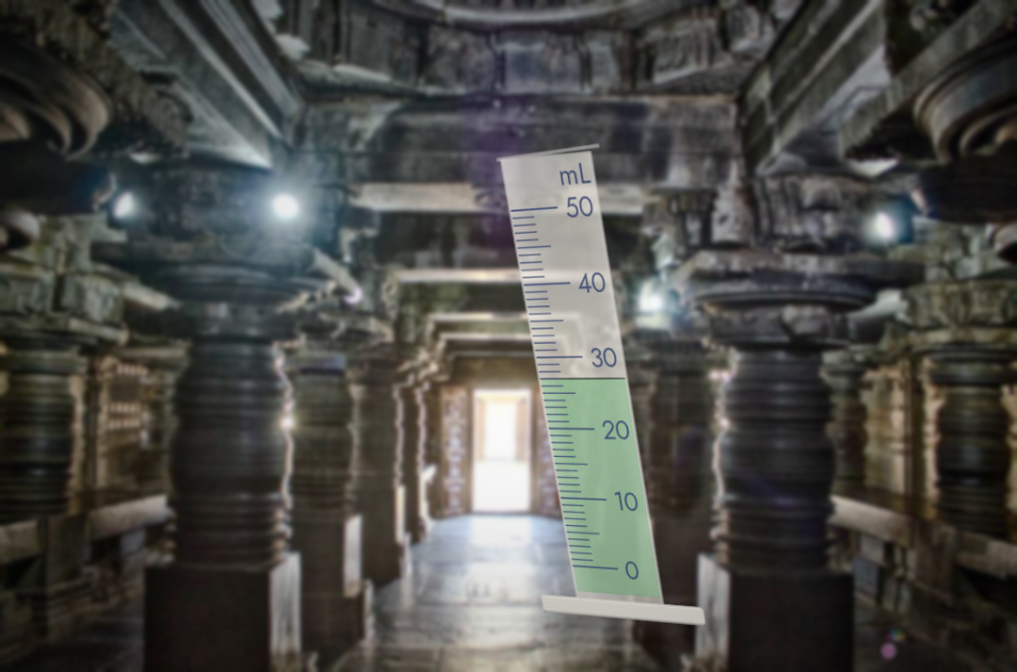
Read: 27mL
